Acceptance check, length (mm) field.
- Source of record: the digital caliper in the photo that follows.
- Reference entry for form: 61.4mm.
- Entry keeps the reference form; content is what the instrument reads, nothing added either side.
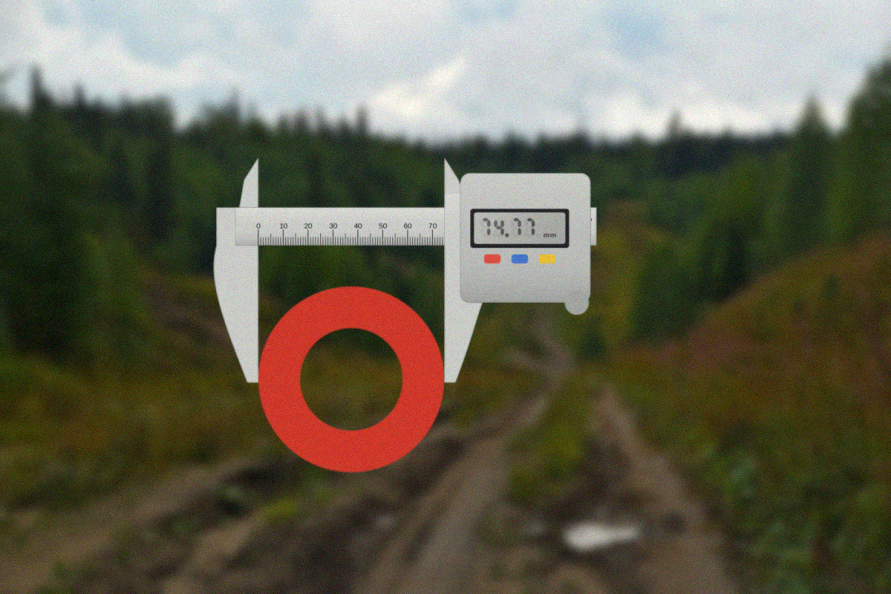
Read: 74.77mm
